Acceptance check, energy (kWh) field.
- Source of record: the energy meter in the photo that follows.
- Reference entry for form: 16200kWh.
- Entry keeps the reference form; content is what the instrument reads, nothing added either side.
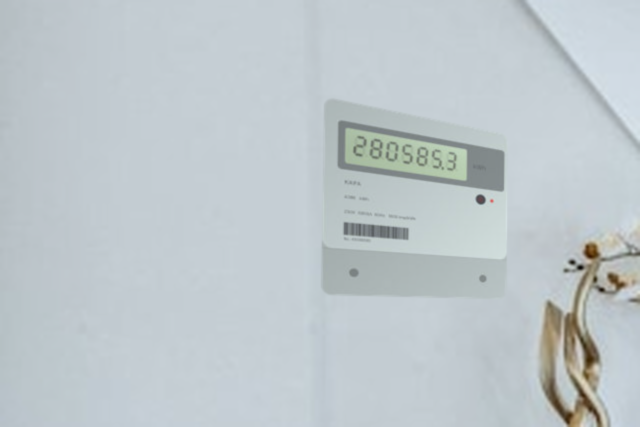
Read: 280585.3kWh
